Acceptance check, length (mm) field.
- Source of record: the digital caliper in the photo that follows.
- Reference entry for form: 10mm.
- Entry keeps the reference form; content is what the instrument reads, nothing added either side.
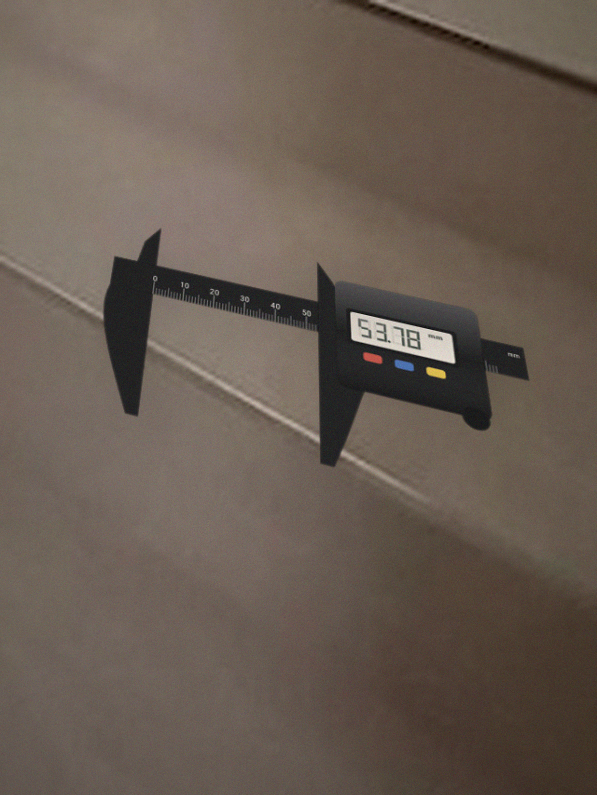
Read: 53.78mm
